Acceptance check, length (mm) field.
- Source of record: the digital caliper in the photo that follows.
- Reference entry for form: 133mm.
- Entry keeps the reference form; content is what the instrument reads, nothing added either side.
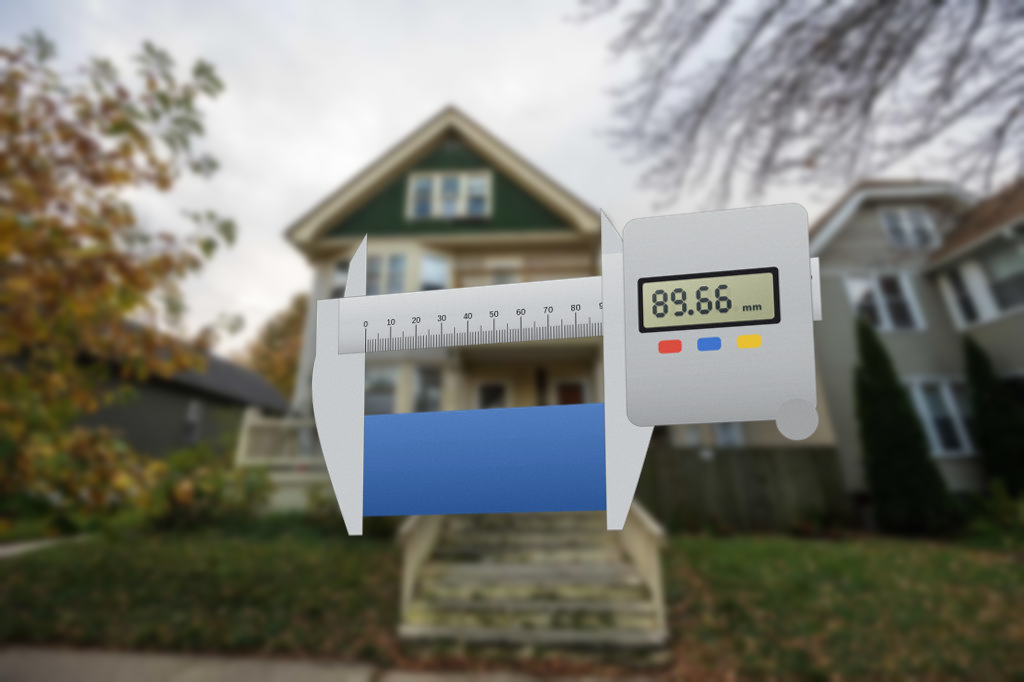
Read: 89.66mm
